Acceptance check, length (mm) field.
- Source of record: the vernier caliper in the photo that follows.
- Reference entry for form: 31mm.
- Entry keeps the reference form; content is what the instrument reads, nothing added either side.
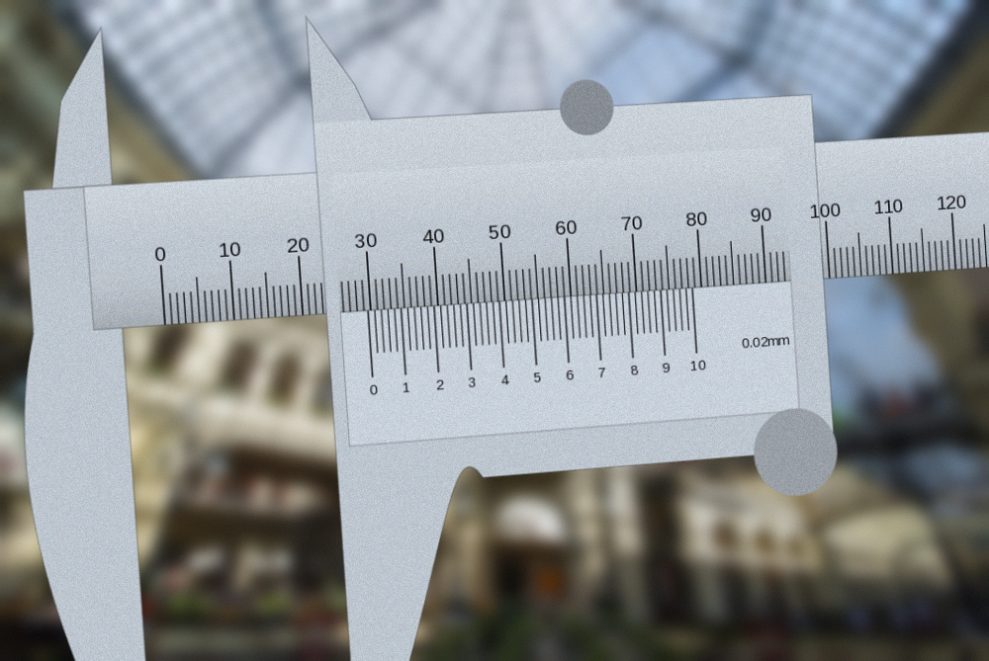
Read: 29.6mm
